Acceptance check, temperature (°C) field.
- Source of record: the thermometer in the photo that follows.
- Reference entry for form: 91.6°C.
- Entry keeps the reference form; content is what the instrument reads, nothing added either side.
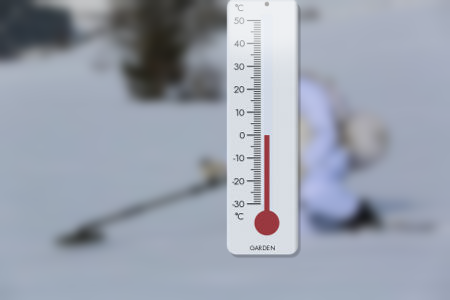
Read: 0°C
